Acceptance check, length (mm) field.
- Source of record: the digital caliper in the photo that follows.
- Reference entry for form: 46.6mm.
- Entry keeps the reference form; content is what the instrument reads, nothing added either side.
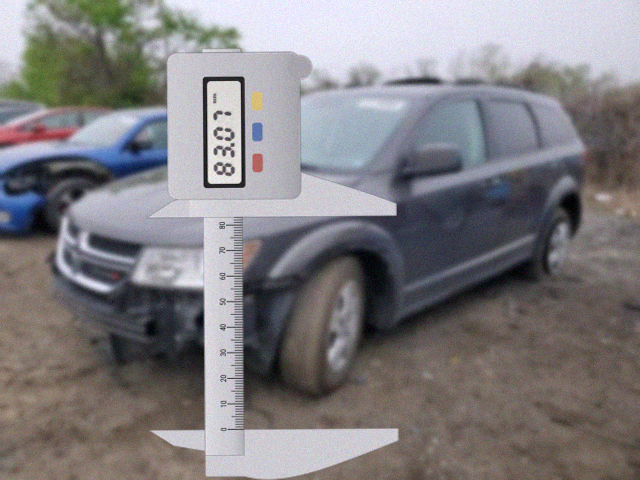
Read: 83.07mm
